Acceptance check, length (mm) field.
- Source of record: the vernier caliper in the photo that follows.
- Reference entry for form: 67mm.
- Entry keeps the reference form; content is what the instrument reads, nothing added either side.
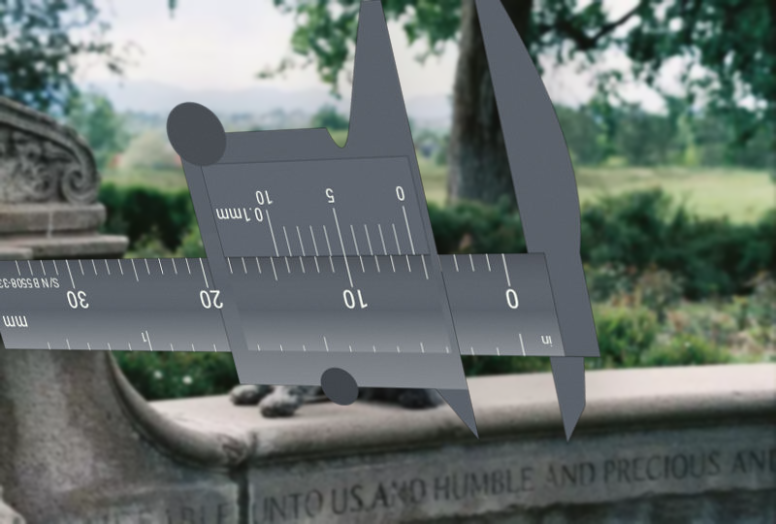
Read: 5.5mm
